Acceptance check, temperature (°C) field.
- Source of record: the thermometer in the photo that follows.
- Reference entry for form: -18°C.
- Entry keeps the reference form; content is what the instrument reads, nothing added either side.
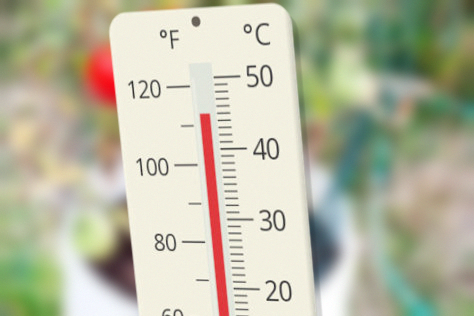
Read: 45°C
